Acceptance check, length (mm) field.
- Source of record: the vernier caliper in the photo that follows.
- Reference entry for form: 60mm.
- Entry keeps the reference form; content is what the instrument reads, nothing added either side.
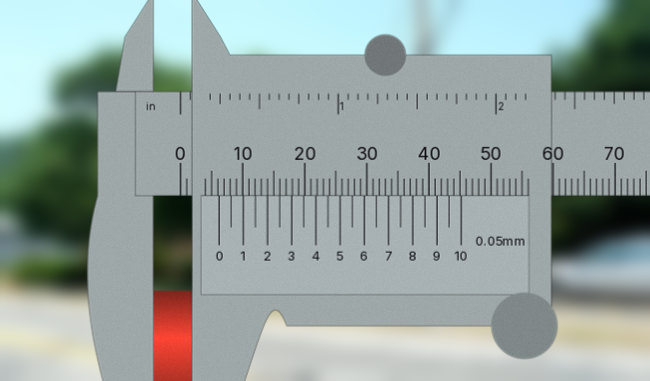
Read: 6.2mm
